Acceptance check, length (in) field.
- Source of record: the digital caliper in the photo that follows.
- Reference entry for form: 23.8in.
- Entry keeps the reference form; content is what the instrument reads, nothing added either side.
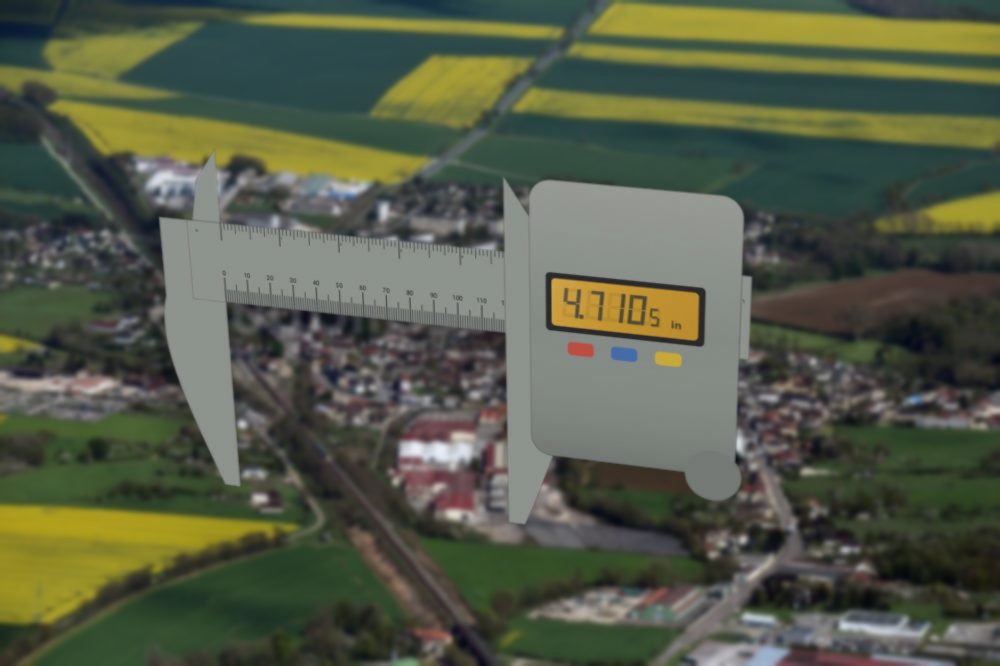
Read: 4.7105in
